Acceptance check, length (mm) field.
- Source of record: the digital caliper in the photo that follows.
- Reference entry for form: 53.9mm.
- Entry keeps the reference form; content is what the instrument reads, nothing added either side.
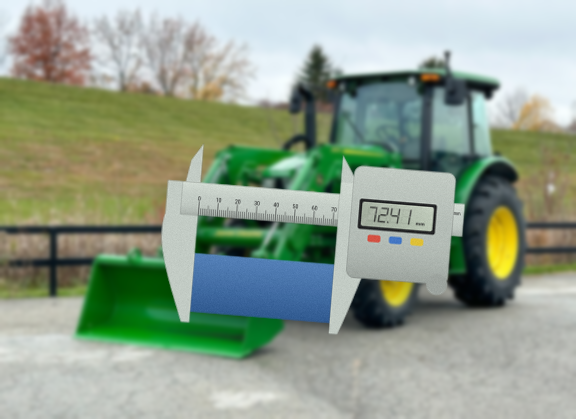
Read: 72.41mm
